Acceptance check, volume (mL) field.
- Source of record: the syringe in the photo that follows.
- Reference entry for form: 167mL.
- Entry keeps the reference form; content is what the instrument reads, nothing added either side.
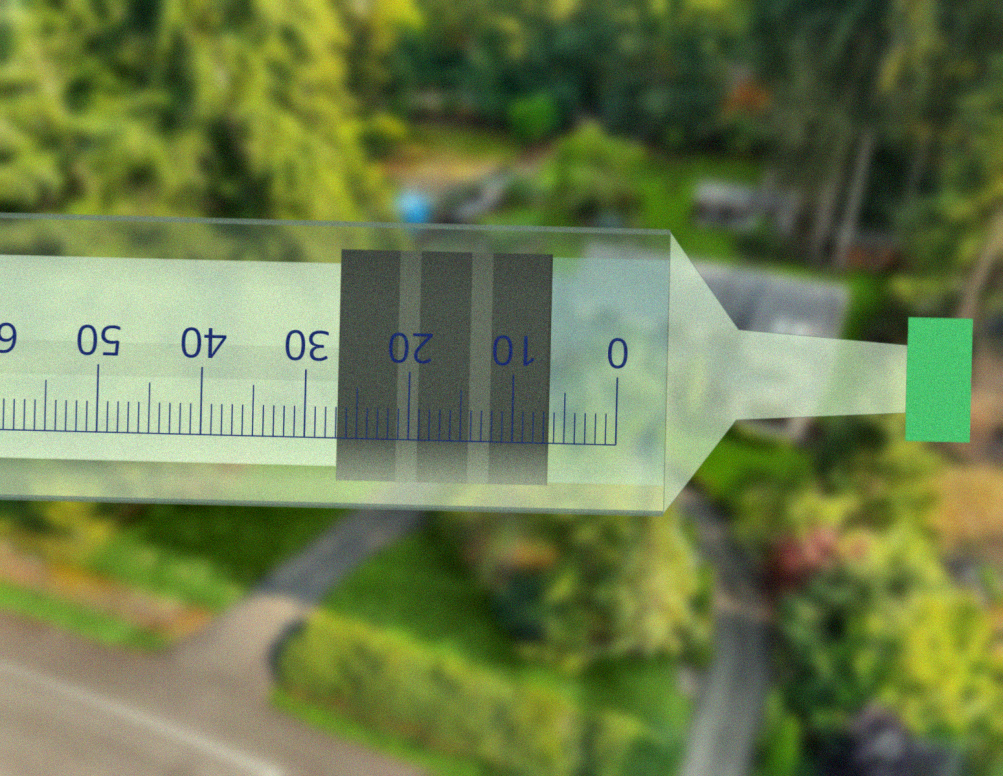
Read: 6.5mL
